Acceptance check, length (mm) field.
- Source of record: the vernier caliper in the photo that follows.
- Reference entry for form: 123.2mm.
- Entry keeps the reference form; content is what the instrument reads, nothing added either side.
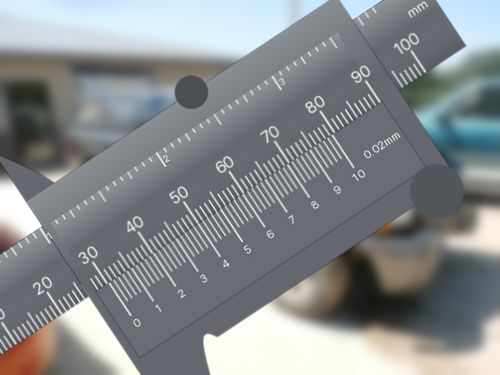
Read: 30.4mm
